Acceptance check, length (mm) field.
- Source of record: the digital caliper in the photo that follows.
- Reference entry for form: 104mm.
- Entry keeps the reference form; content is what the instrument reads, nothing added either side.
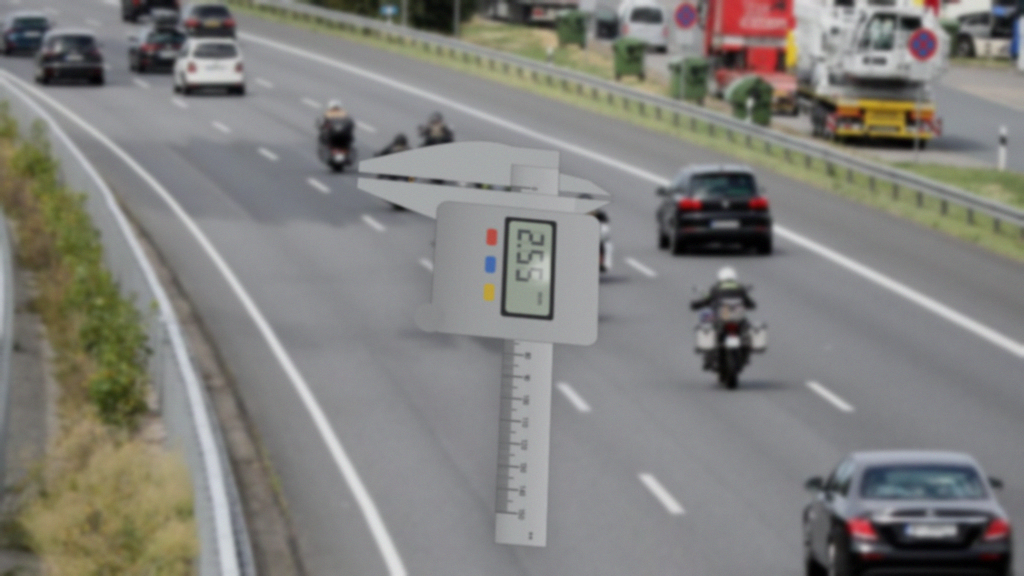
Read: 2.55mm
